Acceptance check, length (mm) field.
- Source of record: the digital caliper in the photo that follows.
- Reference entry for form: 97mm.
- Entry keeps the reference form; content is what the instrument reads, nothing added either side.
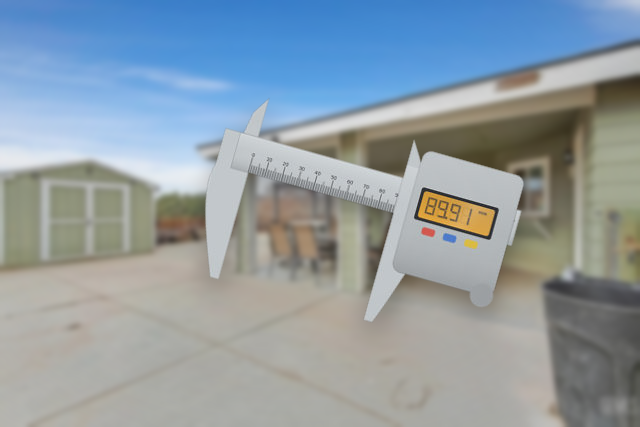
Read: 89.91mm
